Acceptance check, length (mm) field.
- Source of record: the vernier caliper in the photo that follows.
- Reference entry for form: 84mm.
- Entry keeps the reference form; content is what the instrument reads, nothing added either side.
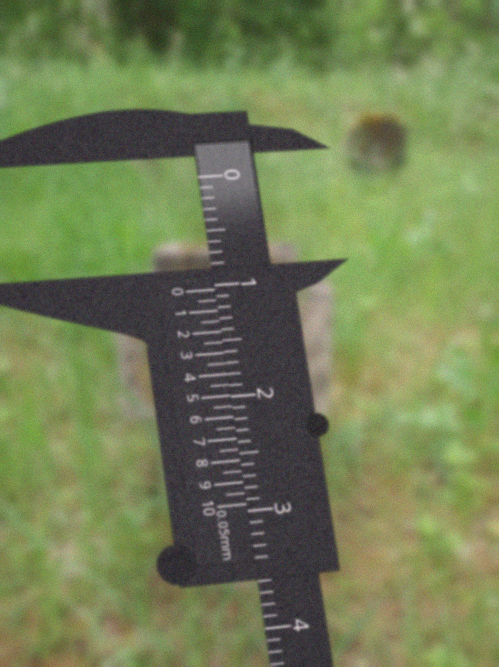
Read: 10.4mm
